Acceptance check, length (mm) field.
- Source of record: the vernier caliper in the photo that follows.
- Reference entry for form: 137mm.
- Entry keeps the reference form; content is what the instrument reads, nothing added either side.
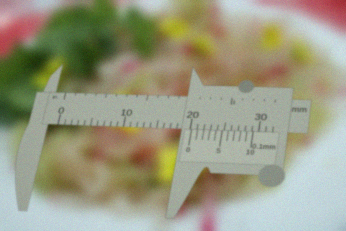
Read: 20.2mm
